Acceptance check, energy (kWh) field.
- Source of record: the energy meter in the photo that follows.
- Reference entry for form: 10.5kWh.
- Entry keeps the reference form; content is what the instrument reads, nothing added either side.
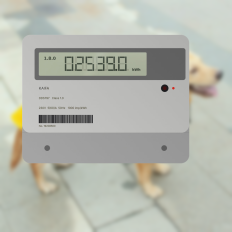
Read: 2539.0kWh
